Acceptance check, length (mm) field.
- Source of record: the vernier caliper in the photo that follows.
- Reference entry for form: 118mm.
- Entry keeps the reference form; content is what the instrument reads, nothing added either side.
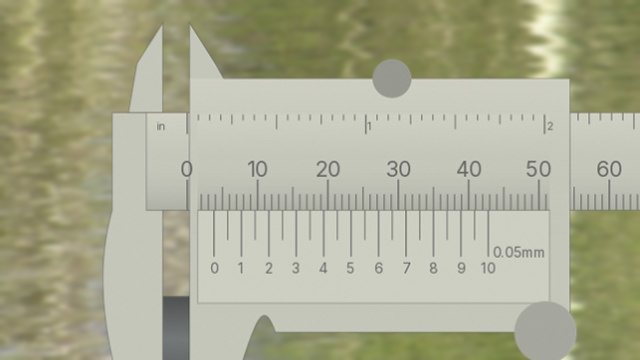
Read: 3.8mm
